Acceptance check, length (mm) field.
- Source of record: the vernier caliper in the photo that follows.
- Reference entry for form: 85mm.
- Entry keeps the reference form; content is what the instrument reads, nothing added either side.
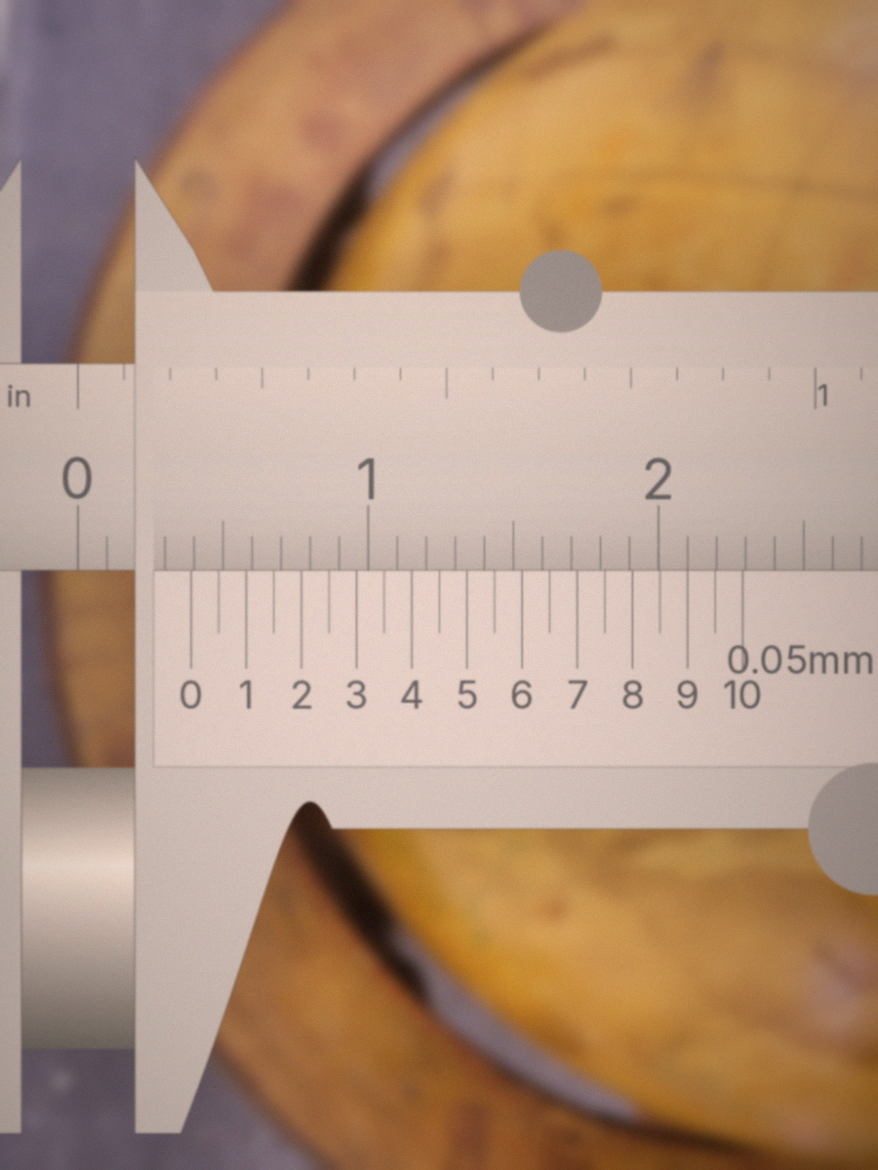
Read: 3.90mm
